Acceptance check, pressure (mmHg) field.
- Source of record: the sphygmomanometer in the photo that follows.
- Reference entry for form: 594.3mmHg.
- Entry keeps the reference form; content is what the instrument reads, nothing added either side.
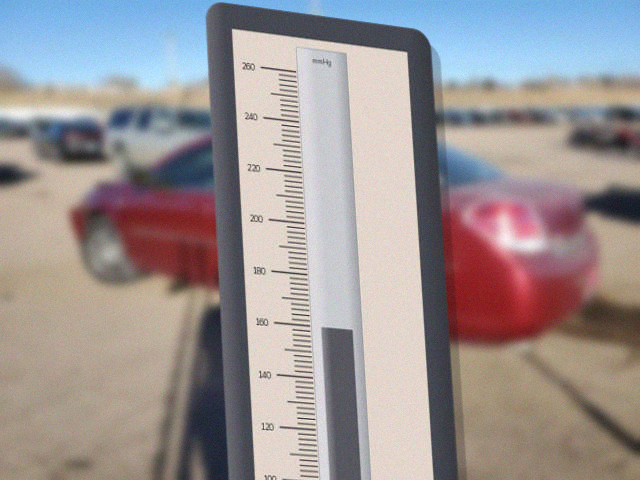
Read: 160mmHg
